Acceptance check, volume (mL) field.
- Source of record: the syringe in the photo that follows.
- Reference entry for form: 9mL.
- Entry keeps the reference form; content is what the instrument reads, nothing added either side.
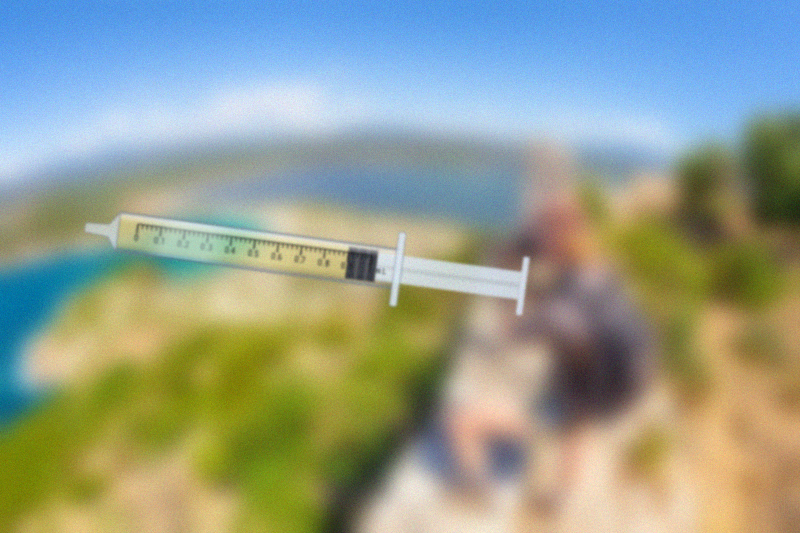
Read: 0.9mL
